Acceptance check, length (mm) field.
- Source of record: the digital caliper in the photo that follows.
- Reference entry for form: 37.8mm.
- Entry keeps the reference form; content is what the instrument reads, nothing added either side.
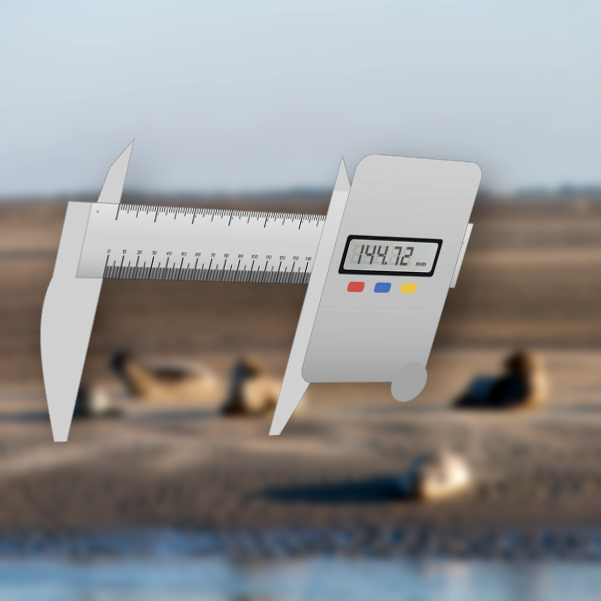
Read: 144.72mm
